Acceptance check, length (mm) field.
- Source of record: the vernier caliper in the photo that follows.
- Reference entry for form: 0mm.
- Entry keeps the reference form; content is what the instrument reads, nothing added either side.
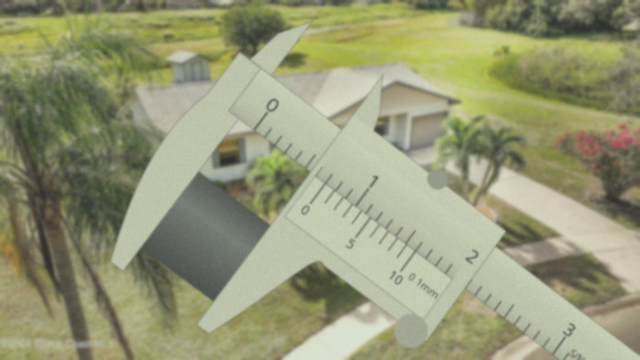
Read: 7.0mm
